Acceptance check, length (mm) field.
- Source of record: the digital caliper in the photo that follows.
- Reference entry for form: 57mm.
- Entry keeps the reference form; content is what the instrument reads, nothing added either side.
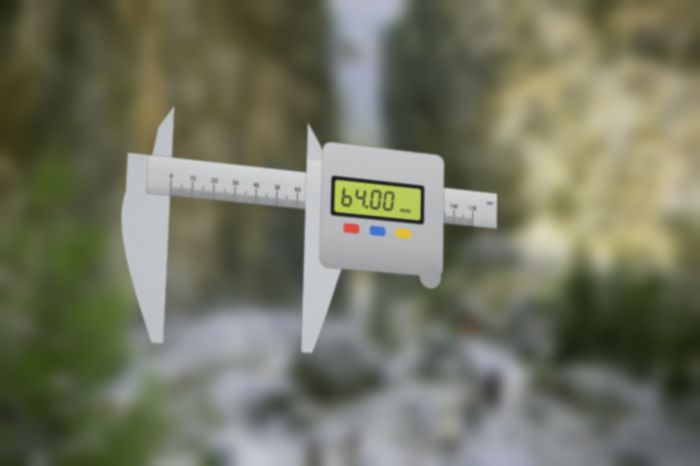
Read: 64.00mm
